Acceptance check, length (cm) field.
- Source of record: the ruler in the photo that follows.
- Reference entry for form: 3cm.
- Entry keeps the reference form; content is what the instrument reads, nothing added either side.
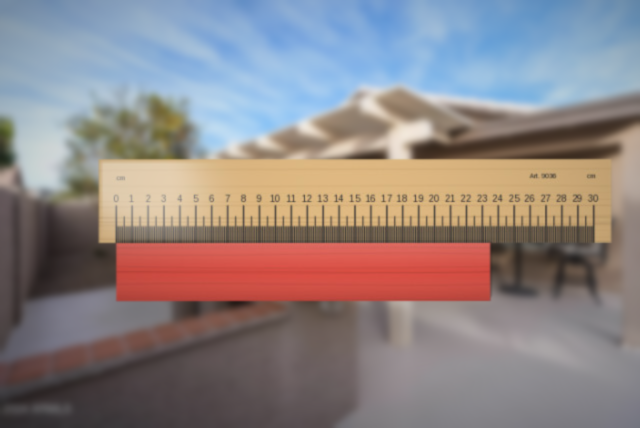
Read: 23.5cm
